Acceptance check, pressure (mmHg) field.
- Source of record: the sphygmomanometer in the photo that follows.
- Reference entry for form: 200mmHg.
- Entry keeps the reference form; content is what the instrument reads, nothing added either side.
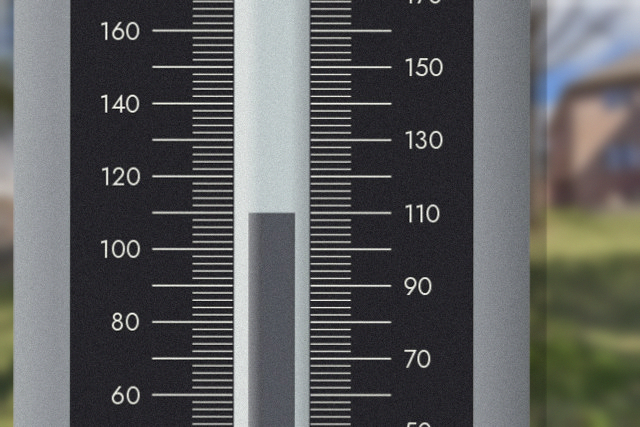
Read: 110mmHg
